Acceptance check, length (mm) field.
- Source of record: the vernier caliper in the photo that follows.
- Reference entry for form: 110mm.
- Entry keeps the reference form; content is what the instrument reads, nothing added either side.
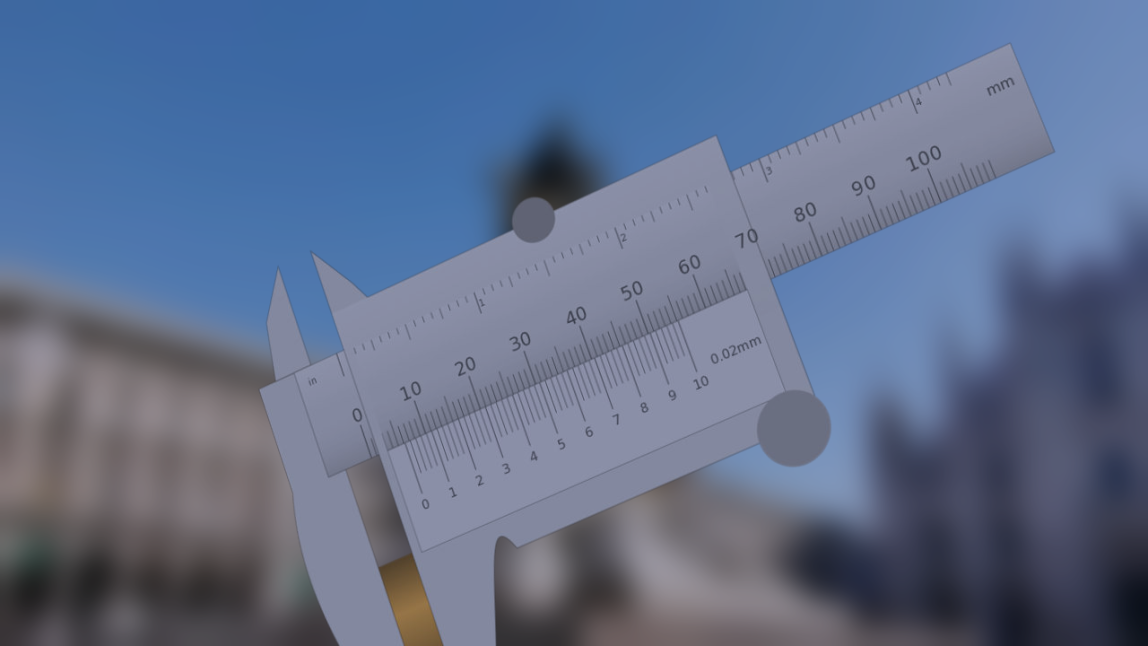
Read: 6.2mm
